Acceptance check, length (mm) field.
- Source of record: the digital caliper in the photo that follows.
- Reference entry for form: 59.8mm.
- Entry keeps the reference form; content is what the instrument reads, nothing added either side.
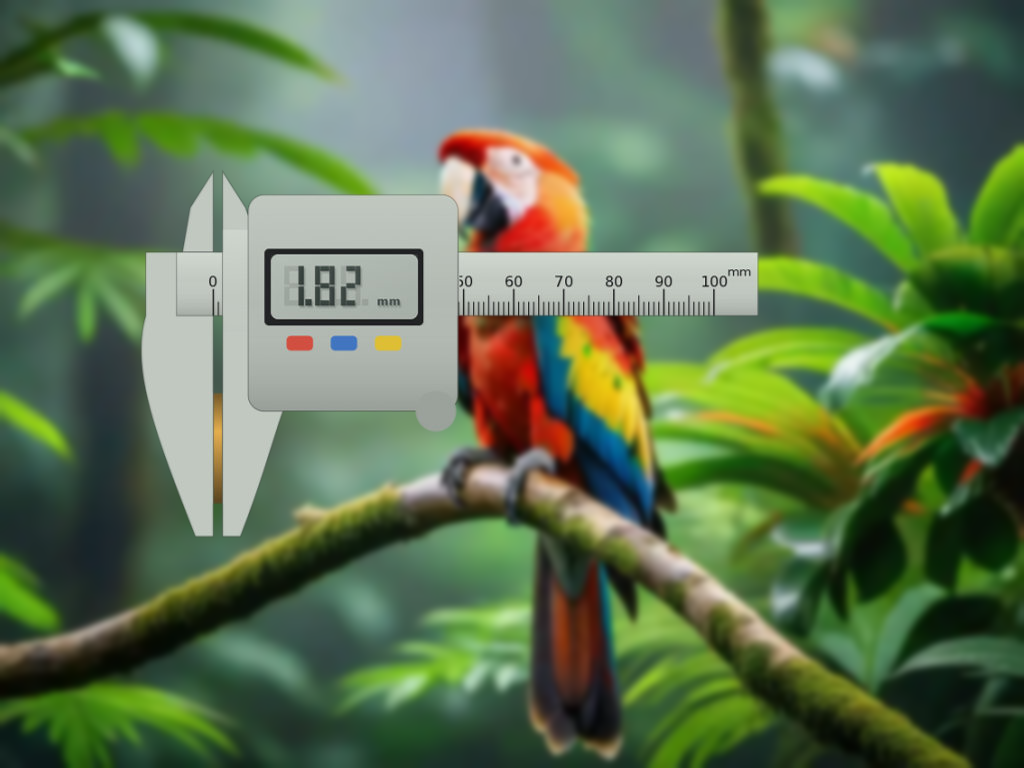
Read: 1.82mm
